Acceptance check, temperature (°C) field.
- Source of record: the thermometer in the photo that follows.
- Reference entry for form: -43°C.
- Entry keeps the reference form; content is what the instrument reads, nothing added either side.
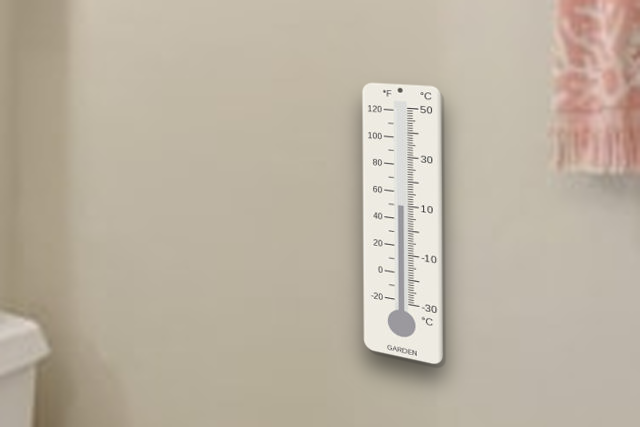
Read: 10°C
